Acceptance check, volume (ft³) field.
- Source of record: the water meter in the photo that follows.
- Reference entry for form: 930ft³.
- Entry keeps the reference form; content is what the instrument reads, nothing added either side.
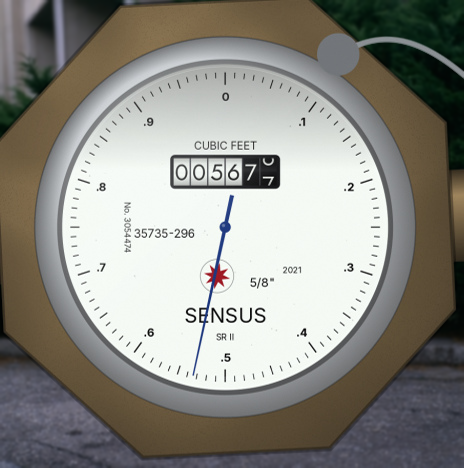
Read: 5676.53ft³
